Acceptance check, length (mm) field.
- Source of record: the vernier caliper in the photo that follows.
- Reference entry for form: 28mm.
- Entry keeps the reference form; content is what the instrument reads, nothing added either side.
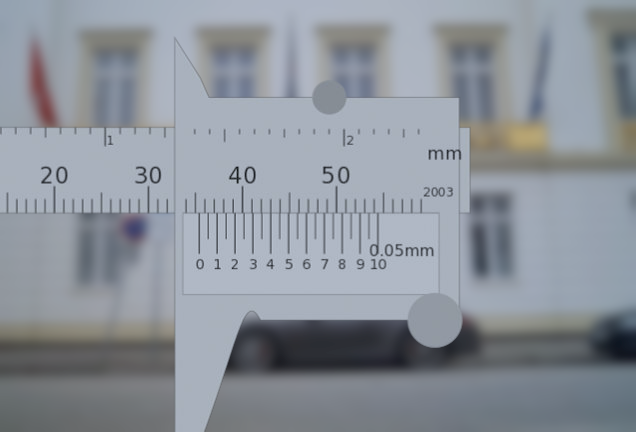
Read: 35.4mm
